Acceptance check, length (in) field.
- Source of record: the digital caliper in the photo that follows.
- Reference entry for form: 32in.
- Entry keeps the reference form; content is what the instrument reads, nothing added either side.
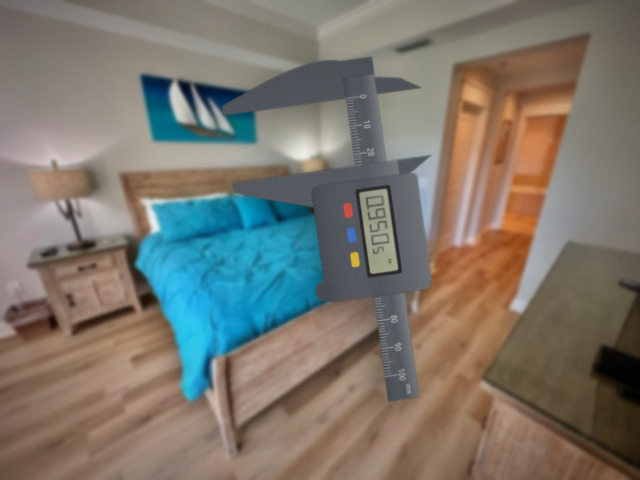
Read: 0.9505in
